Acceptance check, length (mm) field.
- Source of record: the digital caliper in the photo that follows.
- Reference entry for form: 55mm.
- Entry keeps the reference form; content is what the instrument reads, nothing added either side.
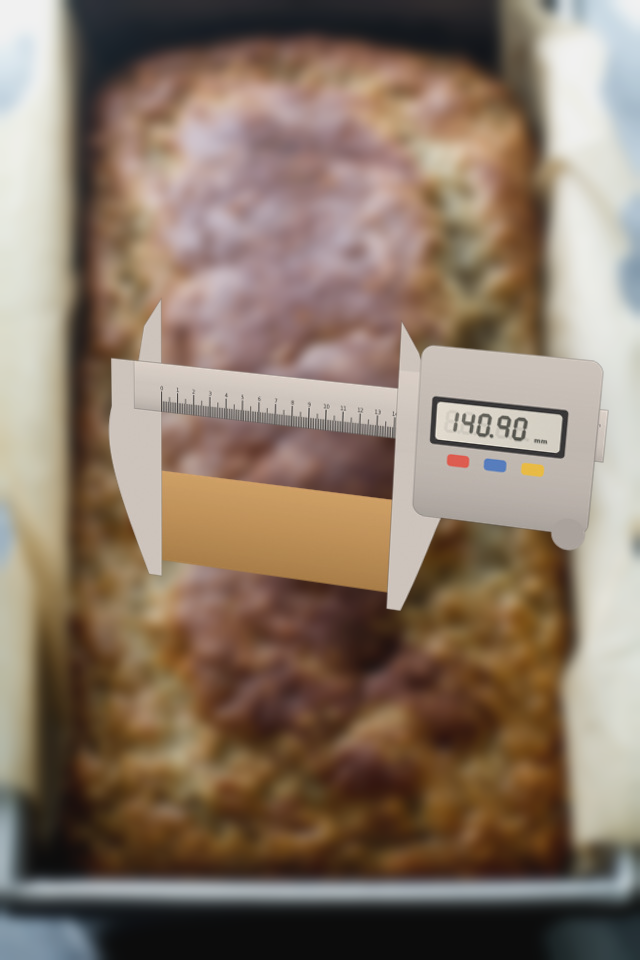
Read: 140.90mm
